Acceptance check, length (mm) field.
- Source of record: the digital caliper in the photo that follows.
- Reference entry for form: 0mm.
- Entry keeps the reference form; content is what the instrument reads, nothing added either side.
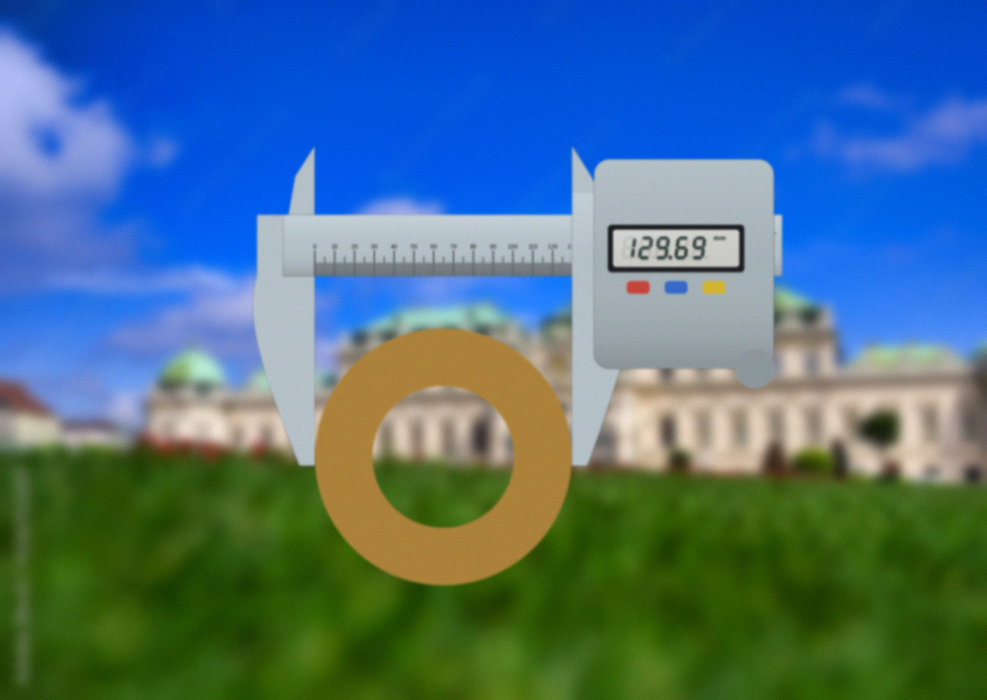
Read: 129.69mm
